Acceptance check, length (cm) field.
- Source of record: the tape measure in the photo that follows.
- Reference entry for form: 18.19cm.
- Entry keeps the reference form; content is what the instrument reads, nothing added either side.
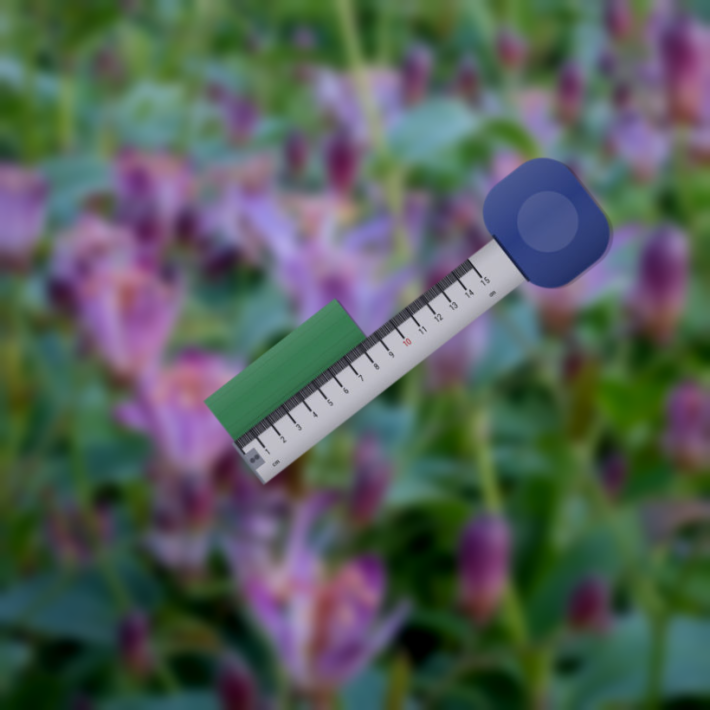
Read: 8.5cm
